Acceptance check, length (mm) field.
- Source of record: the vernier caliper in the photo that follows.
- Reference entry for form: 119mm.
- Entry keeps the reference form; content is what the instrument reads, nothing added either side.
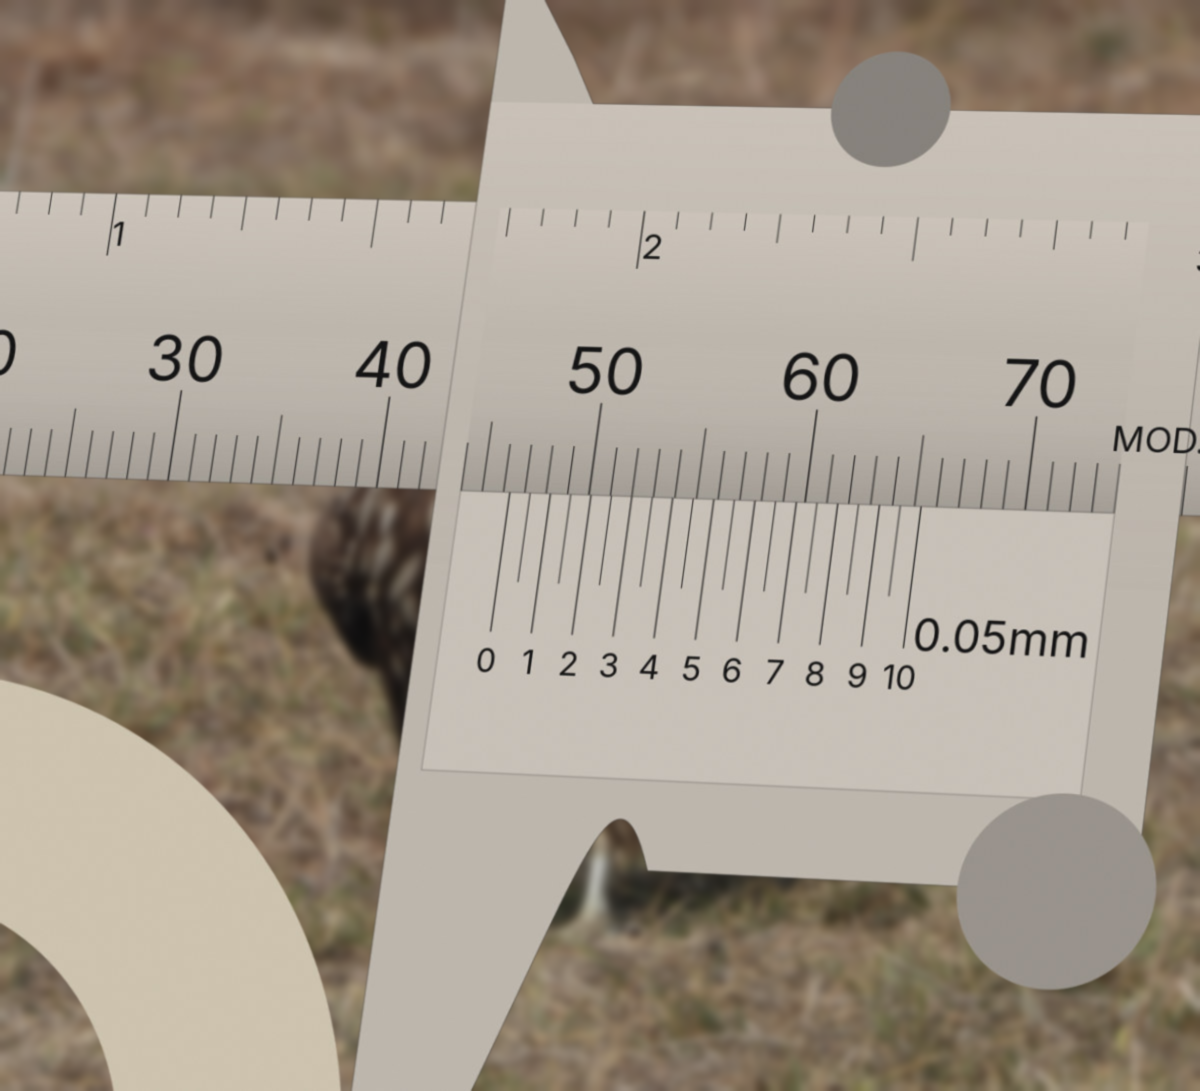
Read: 46.3mm
